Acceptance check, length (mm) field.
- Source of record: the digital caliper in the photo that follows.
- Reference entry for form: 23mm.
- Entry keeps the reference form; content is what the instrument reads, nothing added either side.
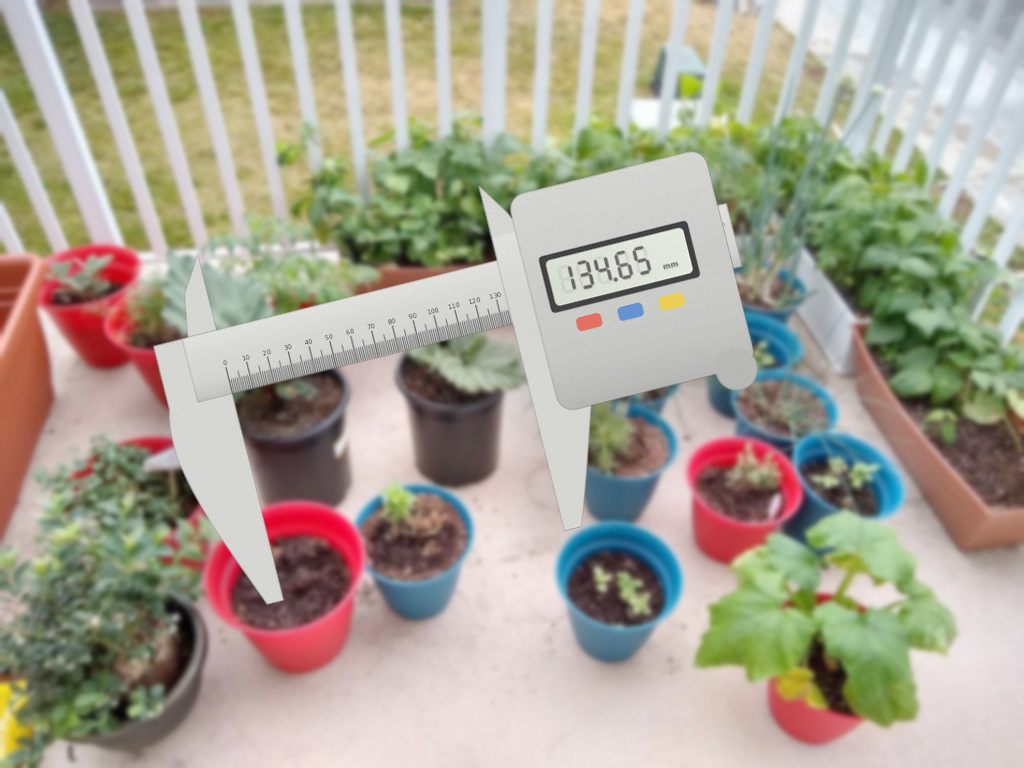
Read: 134.65mm
